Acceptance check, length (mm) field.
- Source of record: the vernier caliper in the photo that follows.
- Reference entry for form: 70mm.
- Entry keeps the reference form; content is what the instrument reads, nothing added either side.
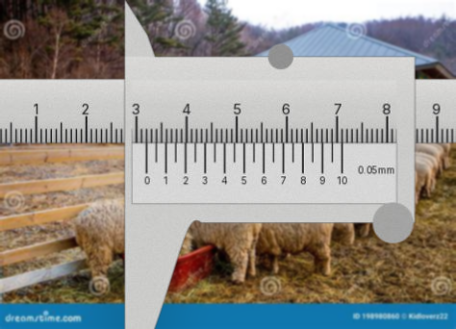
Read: 32.0mm
